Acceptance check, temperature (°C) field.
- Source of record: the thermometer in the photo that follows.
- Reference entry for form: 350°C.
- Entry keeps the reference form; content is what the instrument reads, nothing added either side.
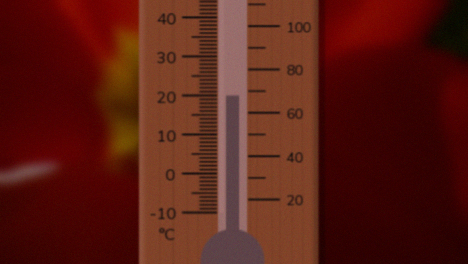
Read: 20°C
